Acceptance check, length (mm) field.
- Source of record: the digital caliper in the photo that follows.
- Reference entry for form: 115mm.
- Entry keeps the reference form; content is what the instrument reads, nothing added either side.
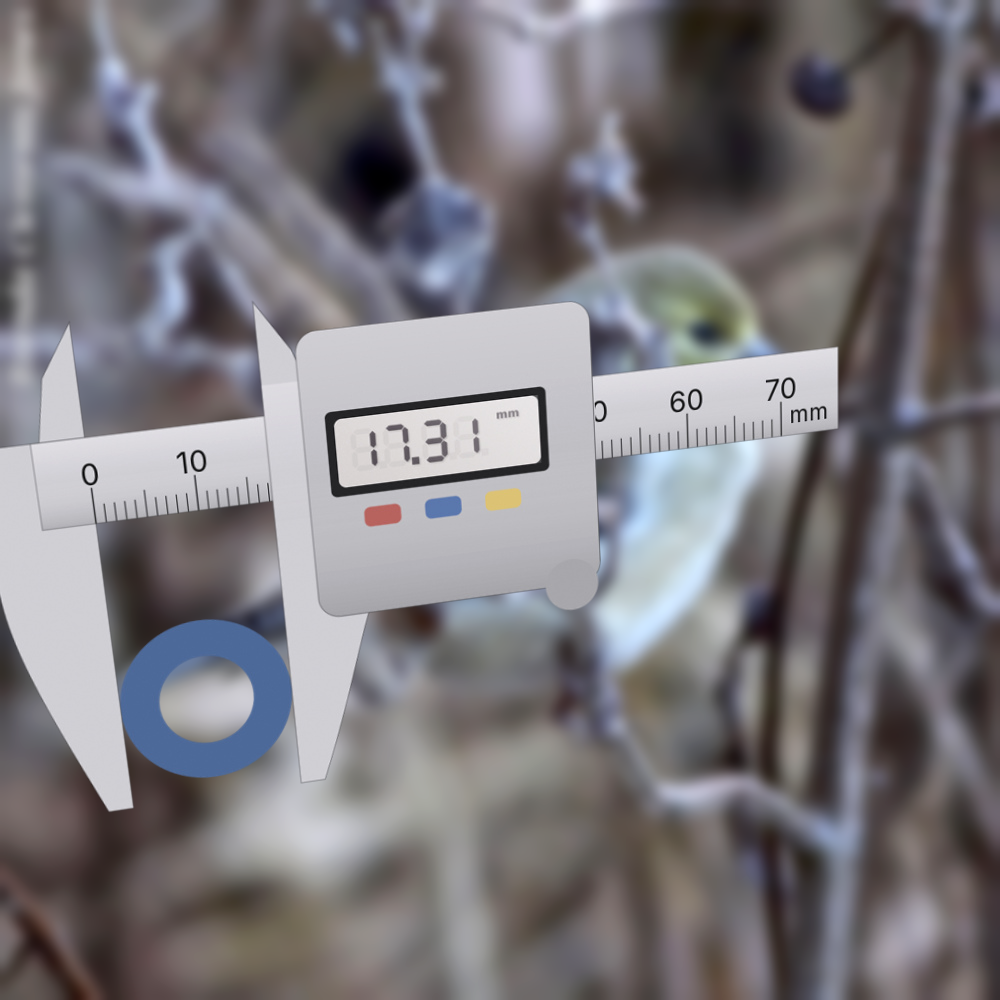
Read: 17.31mm
